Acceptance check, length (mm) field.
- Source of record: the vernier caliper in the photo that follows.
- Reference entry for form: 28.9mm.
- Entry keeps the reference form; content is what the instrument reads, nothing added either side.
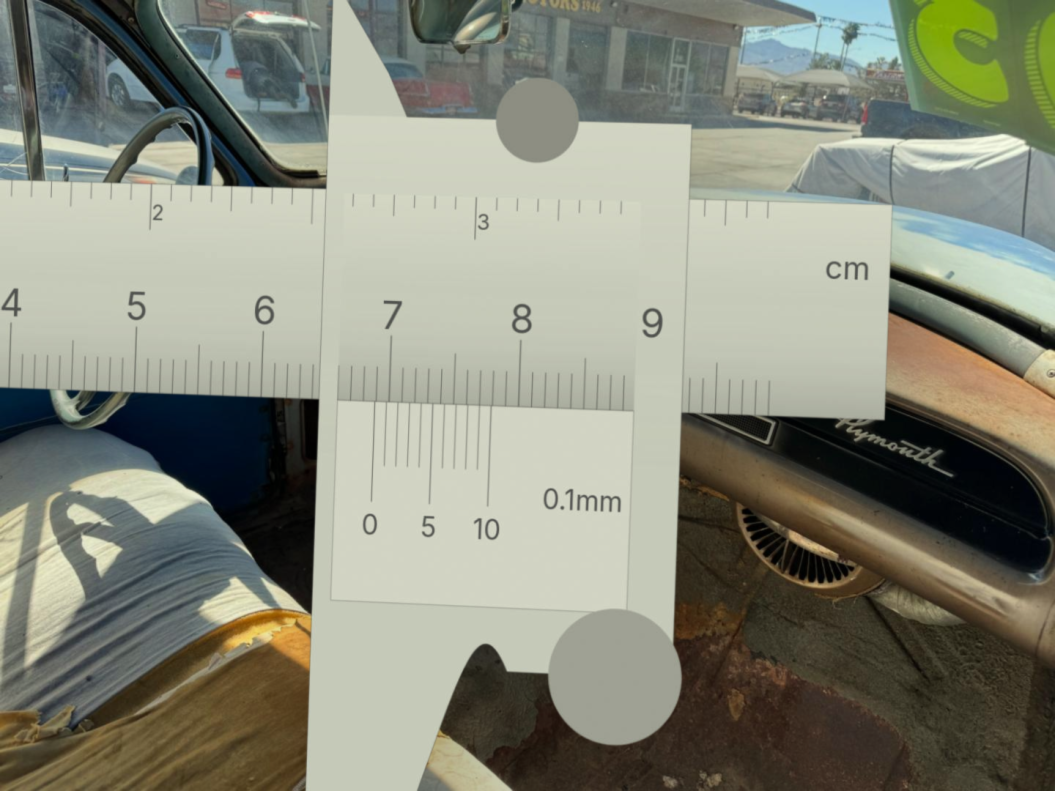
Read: 68.9mm
